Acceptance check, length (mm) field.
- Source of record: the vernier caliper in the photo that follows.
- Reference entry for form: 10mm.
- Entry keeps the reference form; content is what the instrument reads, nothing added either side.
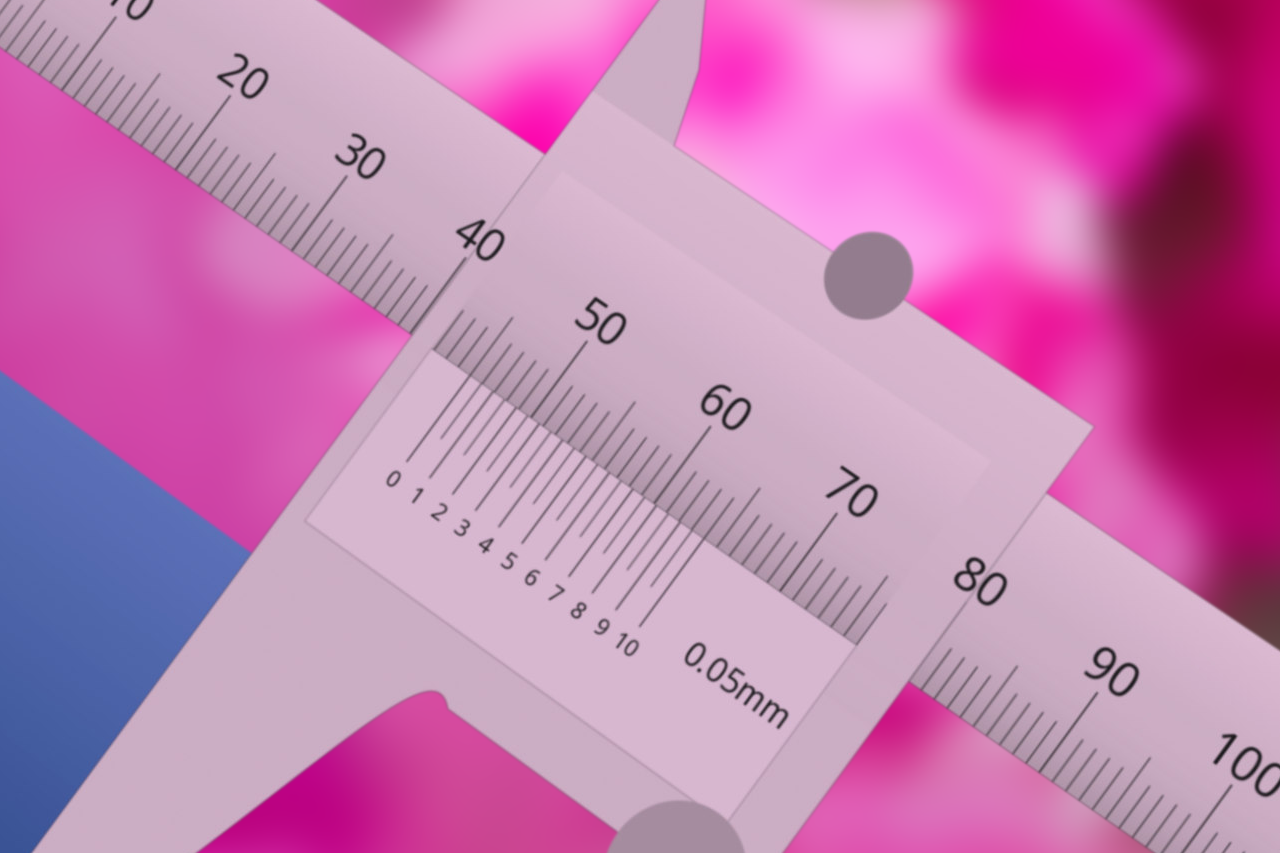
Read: 45.0mm
